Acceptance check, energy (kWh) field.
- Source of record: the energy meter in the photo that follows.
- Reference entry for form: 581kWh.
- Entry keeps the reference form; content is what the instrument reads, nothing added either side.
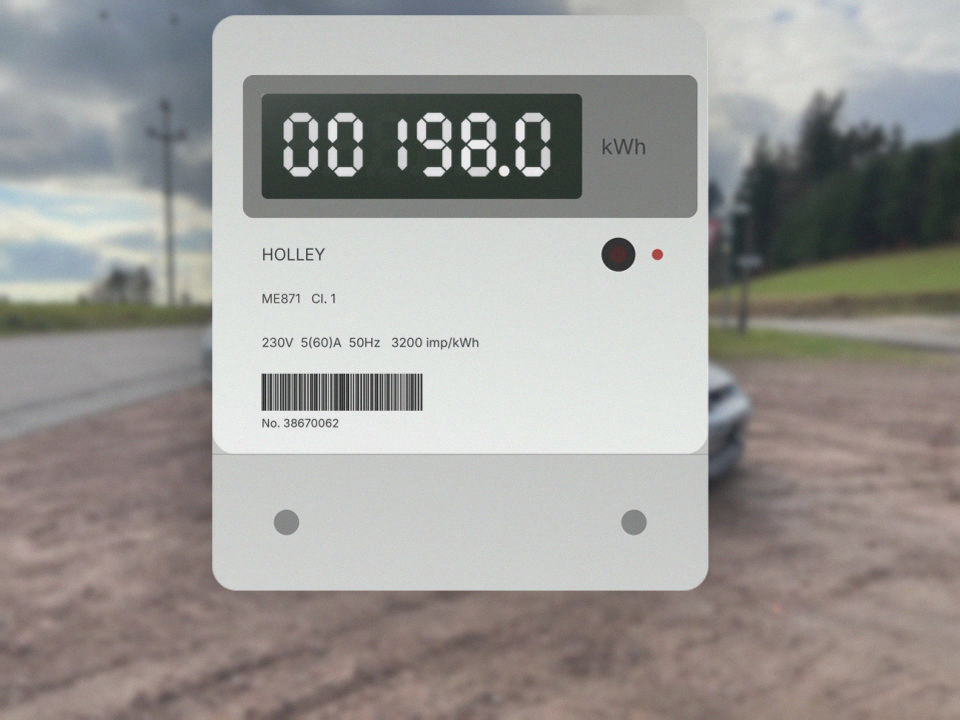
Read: 198.0kWh
